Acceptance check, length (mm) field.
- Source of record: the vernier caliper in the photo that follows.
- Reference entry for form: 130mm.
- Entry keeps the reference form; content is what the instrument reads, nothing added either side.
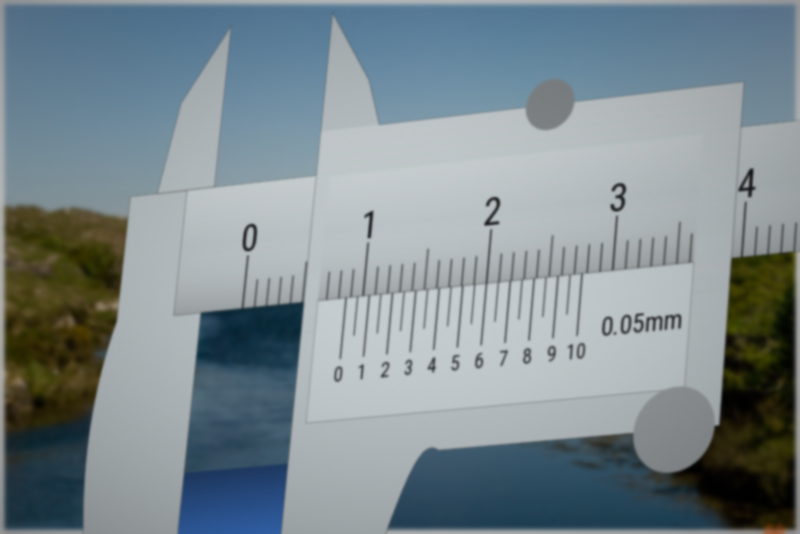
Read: 8.6mm
